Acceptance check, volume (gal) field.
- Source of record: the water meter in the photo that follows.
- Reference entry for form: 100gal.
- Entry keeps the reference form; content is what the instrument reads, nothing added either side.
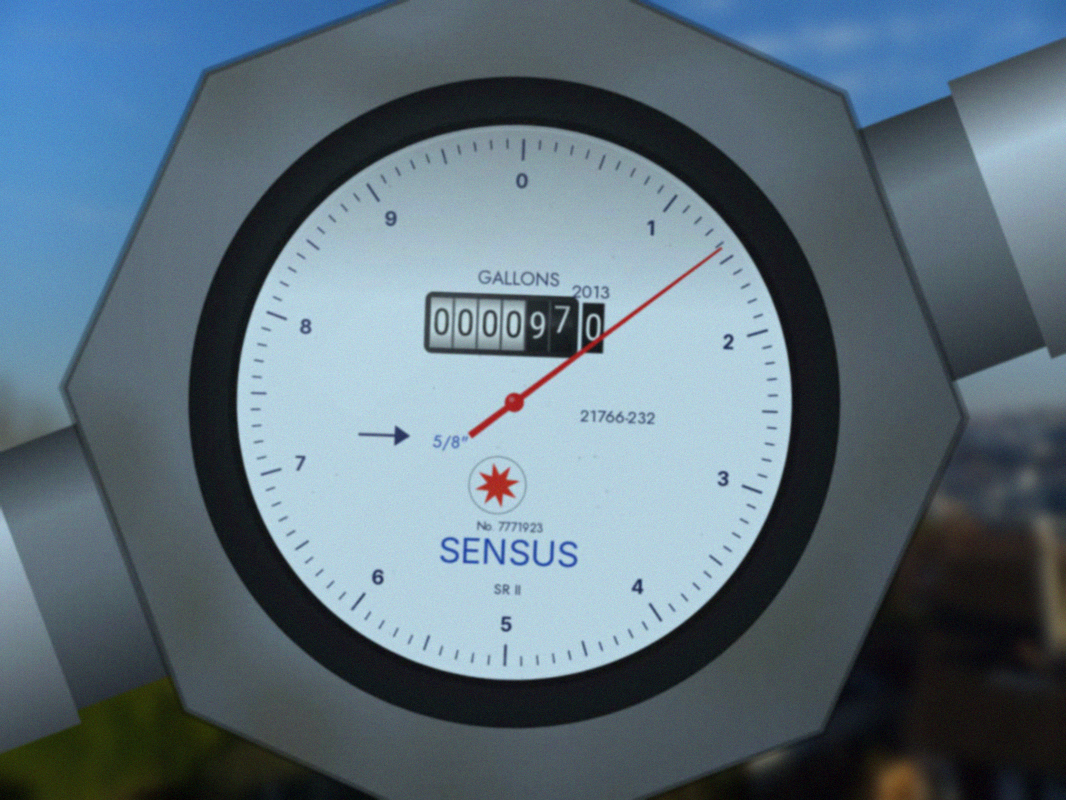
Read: 971.4gal
